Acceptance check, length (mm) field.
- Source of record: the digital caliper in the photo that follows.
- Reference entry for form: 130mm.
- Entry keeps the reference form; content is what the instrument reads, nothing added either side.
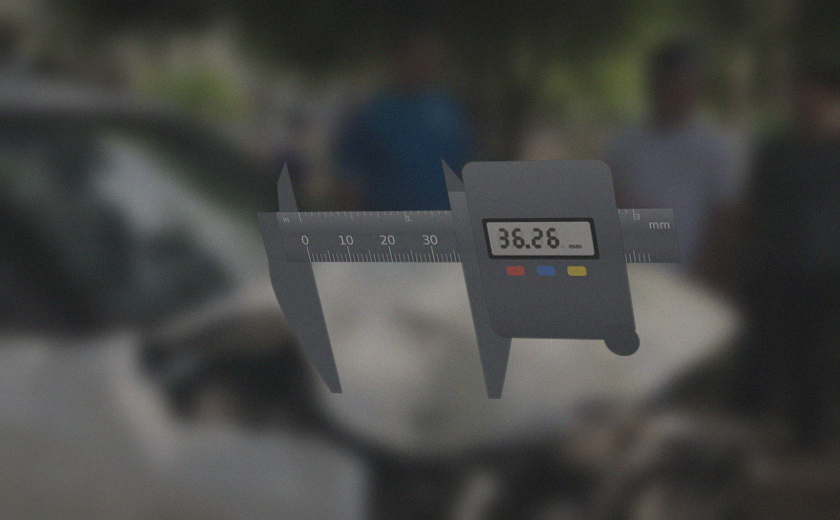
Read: 36.26mm
